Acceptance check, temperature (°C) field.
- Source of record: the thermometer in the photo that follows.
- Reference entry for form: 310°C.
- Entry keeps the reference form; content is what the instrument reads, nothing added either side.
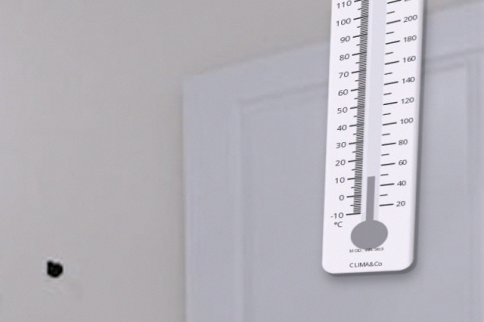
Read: 10°C
